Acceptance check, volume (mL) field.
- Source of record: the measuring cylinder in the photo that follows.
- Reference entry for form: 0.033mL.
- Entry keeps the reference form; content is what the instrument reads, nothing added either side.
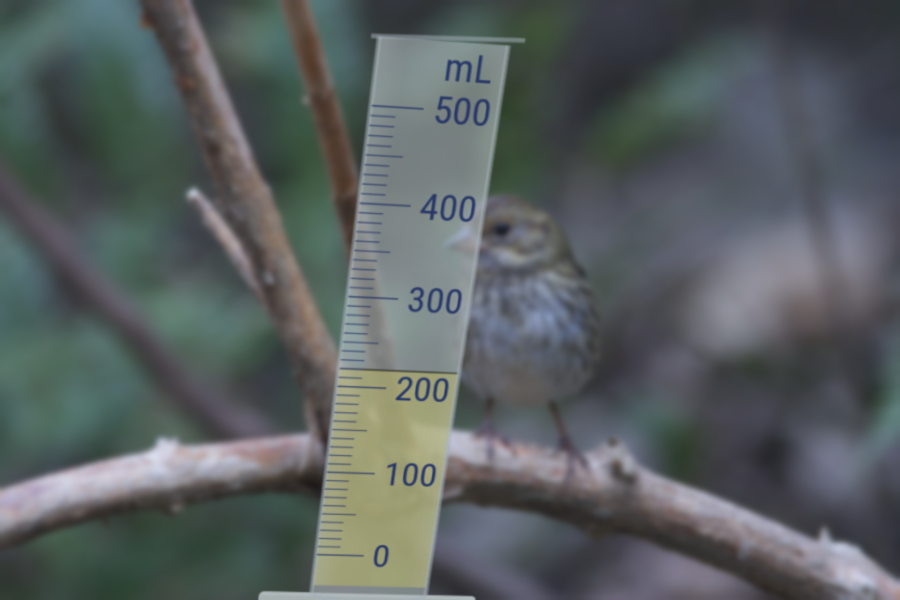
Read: 220mL
